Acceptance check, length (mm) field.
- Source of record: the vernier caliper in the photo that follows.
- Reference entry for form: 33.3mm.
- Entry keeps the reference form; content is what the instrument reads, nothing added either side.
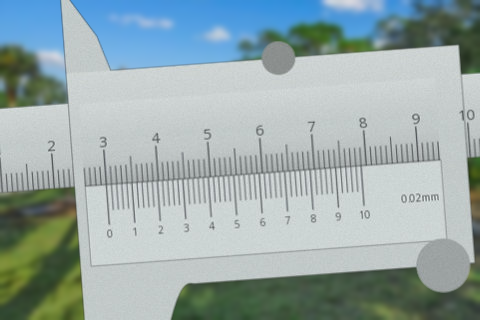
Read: 30.0mm
